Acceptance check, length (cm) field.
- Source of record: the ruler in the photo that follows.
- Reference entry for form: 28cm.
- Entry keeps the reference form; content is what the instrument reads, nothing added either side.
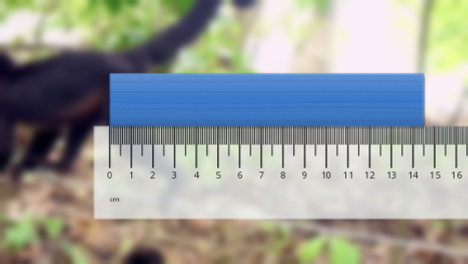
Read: 14.5cm
